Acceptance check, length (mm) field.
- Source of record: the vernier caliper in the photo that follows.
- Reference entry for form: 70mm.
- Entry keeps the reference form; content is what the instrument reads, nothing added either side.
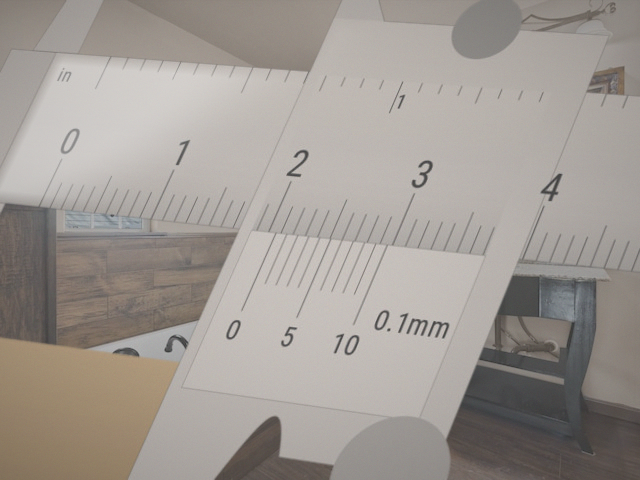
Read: 20.6mm
